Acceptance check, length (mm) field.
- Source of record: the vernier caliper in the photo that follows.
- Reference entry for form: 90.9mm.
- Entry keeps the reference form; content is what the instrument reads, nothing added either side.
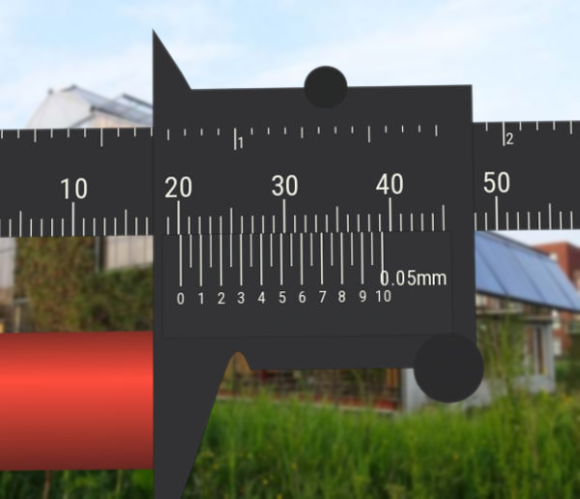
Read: 20.2mm
